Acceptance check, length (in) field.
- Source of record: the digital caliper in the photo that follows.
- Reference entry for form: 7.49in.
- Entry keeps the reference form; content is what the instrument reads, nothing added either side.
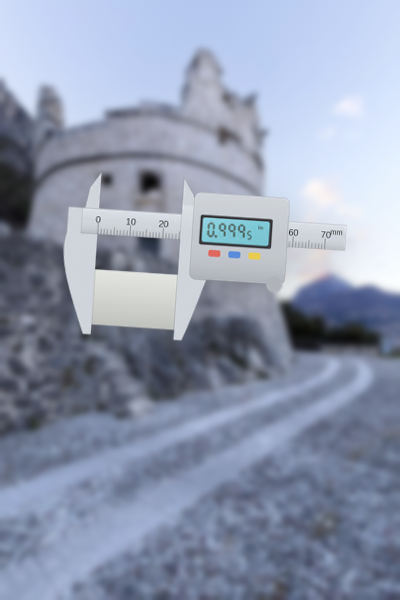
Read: 0.9995in
